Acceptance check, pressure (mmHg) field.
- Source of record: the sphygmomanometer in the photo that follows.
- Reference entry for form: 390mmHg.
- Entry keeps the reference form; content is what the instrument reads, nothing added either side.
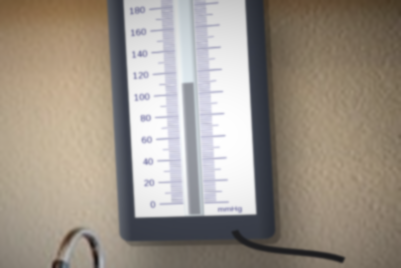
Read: 110mmHg
